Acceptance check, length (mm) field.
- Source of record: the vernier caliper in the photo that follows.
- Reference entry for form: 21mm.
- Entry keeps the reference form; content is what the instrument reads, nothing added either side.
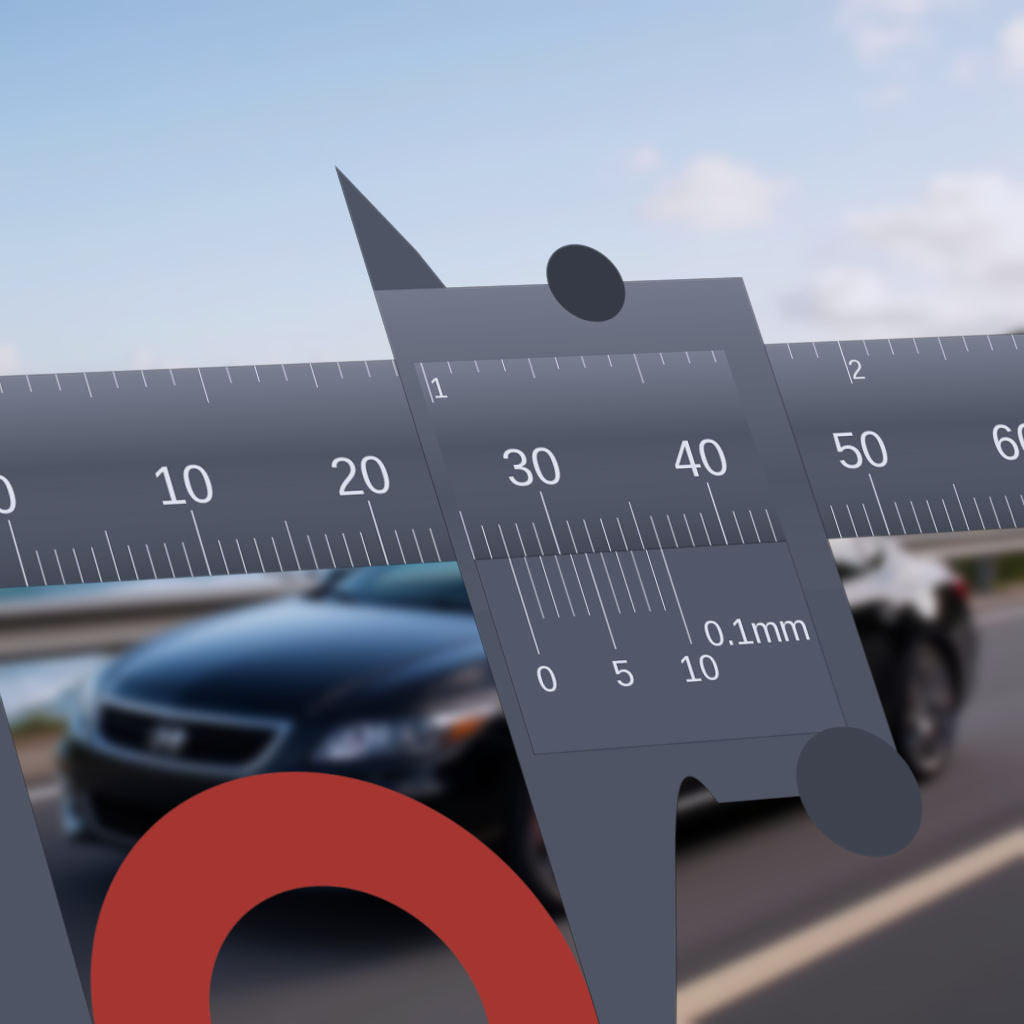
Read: 27.0mm
